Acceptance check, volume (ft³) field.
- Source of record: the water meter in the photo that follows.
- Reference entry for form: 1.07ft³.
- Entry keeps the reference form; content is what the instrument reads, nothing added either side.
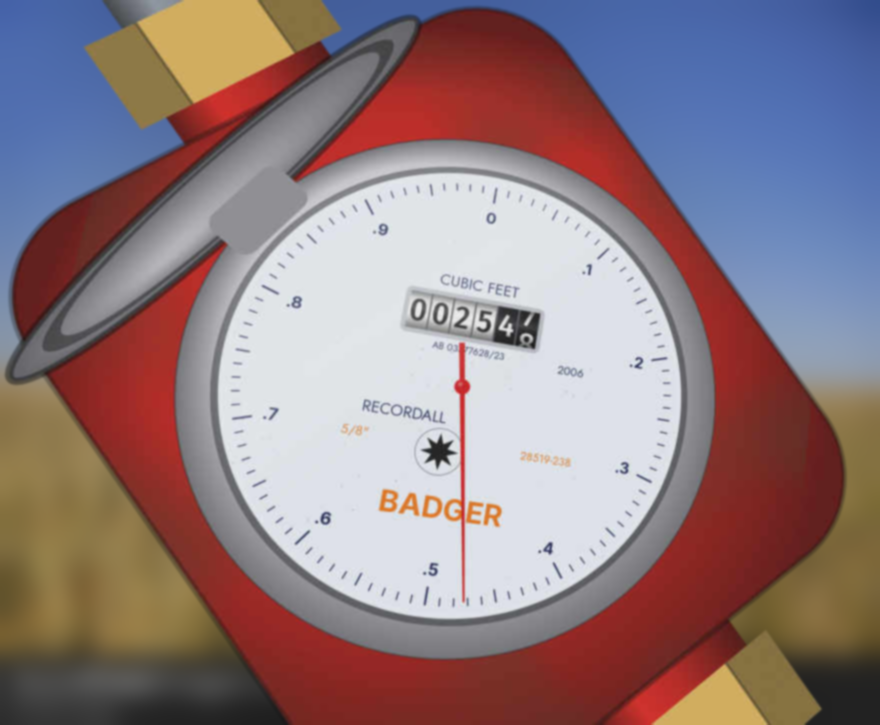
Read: 2547.47ft³
